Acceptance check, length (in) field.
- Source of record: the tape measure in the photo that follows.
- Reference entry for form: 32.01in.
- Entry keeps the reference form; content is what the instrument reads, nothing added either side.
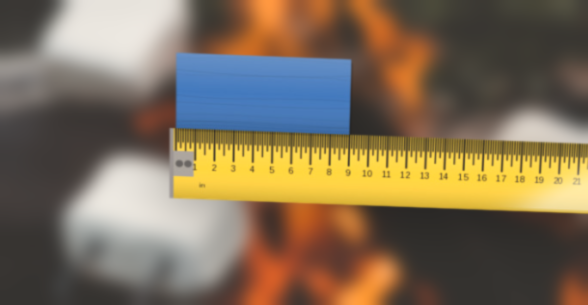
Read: 9in
